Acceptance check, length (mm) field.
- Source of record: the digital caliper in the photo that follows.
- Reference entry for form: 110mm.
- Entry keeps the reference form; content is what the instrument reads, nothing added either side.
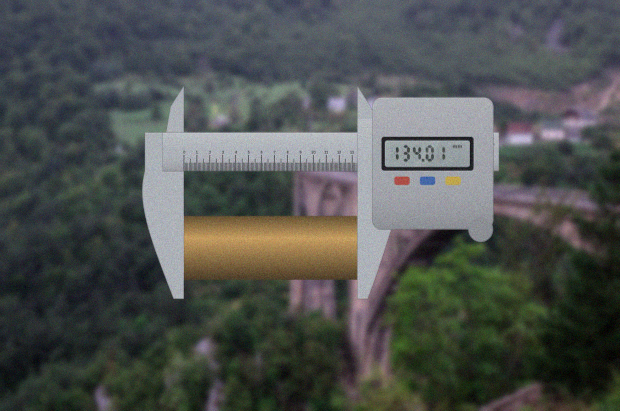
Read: 134.01mm
